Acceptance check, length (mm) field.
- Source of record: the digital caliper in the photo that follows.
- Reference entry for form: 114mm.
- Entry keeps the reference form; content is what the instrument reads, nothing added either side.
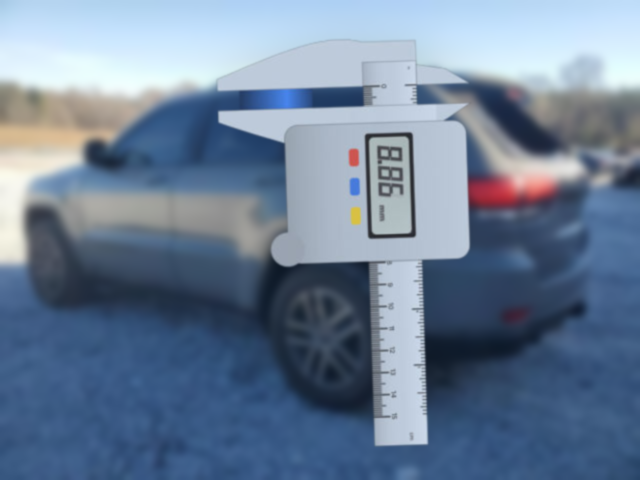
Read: 8.86mm
